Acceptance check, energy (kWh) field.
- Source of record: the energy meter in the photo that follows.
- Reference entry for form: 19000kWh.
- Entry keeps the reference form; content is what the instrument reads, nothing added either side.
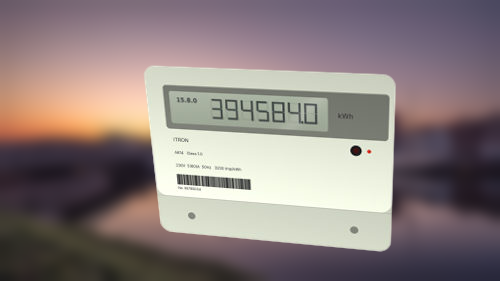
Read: 394584.0kWh
